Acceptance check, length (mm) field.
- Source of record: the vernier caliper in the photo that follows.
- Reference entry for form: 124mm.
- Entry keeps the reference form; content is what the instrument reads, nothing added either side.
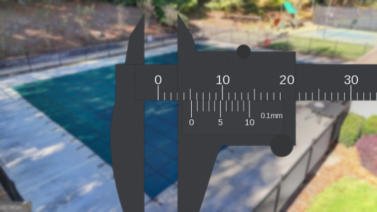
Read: 5.2mm
